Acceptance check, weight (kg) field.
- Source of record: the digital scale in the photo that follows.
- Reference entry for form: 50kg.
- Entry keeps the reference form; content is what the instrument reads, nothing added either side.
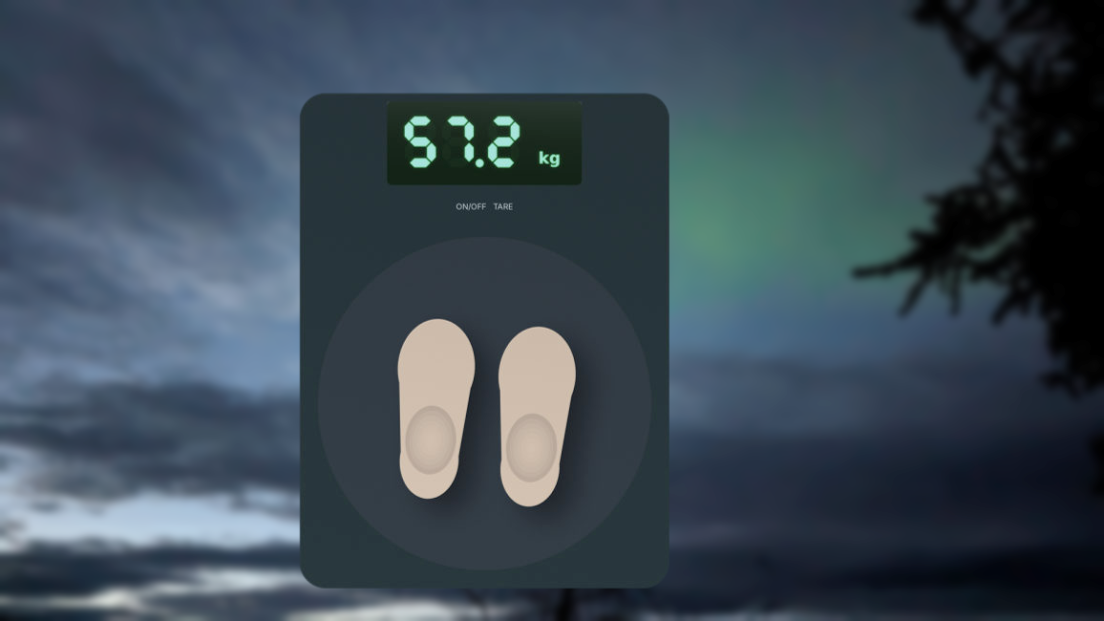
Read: 57.2kg
